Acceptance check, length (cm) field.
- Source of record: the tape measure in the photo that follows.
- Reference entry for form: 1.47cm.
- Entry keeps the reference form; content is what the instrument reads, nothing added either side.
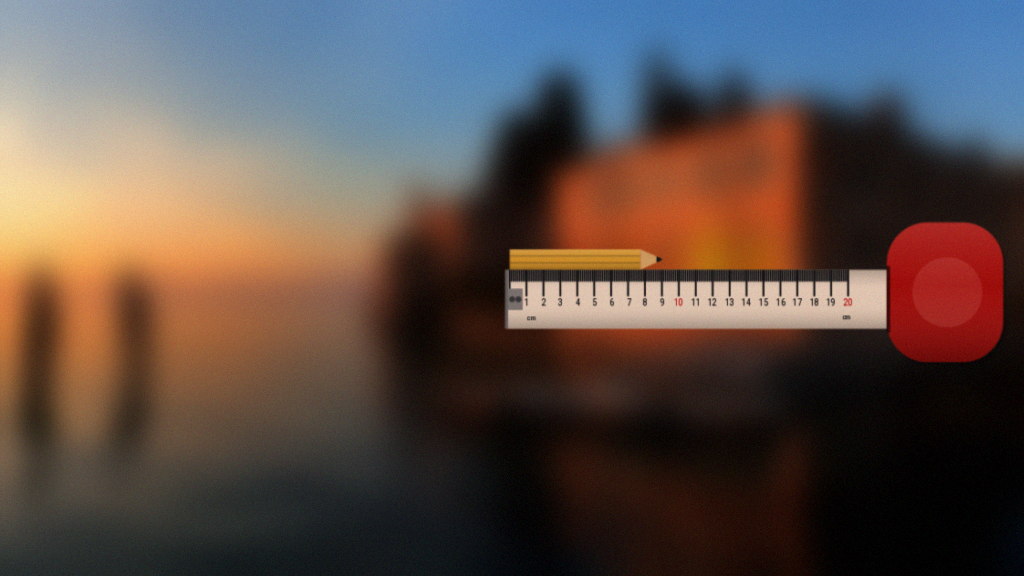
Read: 9cm
